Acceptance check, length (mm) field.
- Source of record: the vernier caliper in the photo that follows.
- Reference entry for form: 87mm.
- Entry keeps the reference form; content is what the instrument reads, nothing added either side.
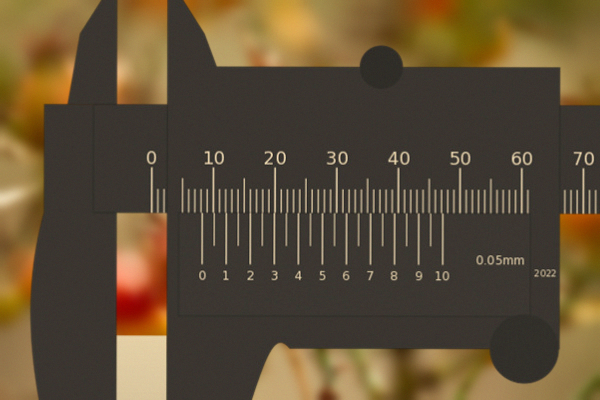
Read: 8.2mm
